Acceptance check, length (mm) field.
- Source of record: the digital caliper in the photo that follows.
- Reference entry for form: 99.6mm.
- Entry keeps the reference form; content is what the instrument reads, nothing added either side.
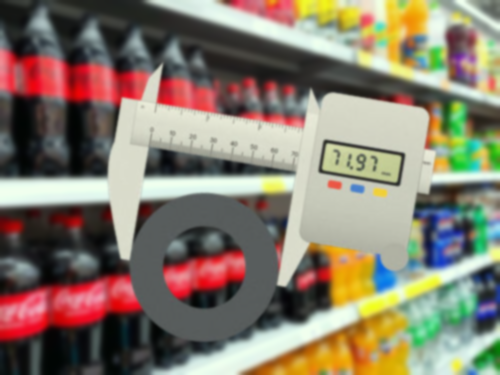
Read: 71.97mm
